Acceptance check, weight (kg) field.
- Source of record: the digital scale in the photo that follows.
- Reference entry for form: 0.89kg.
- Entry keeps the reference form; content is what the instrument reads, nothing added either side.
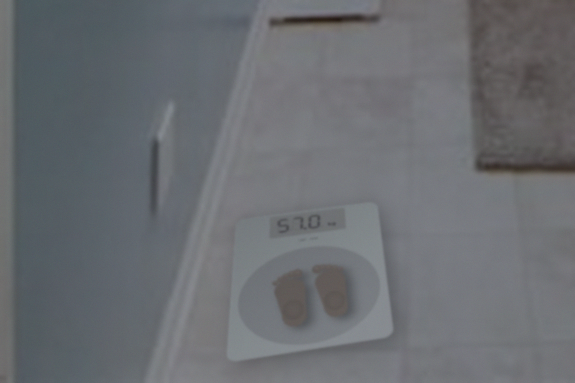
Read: 57.0kg
